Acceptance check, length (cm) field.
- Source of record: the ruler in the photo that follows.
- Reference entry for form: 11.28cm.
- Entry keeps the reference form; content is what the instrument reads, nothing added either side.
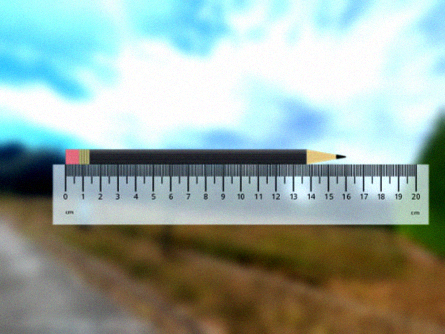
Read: 16cm
